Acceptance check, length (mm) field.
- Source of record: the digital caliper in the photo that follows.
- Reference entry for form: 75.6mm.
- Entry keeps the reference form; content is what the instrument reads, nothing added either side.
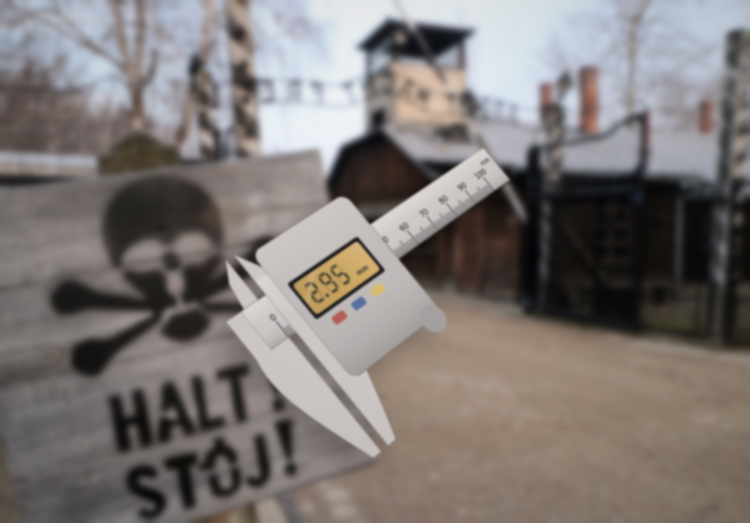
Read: 2.95mm
